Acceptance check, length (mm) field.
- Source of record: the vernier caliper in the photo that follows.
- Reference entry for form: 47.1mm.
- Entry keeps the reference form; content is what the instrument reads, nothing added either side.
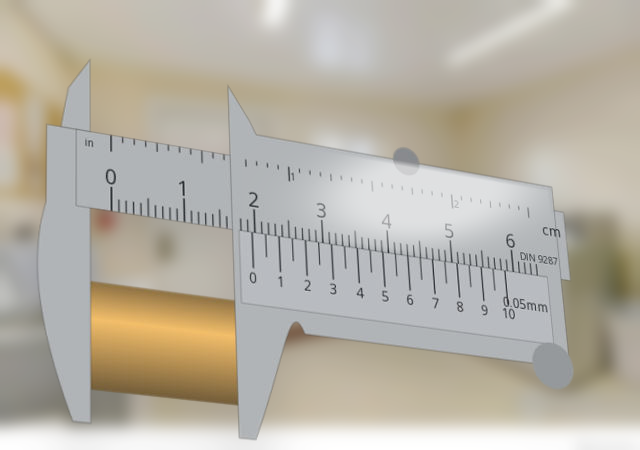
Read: 19.6mm
